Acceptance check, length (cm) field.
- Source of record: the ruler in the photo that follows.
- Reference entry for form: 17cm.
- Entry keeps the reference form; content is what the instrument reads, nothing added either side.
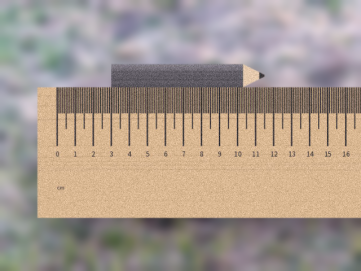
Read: 8.5cm
